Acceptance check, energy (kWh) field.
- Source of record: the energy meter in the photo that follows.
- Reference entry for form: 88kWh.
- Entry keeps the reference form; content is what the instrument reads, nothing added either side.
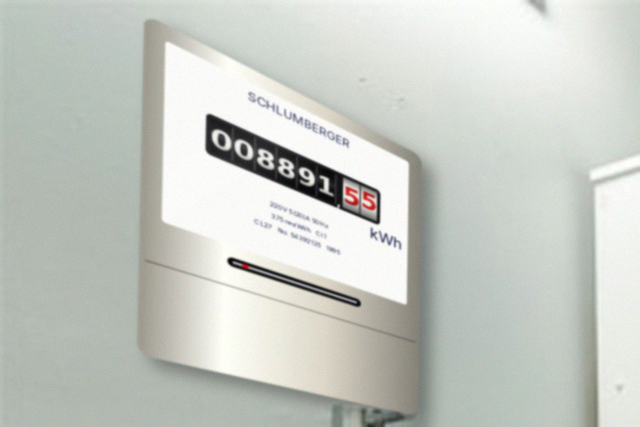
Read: 8891.55kWh
